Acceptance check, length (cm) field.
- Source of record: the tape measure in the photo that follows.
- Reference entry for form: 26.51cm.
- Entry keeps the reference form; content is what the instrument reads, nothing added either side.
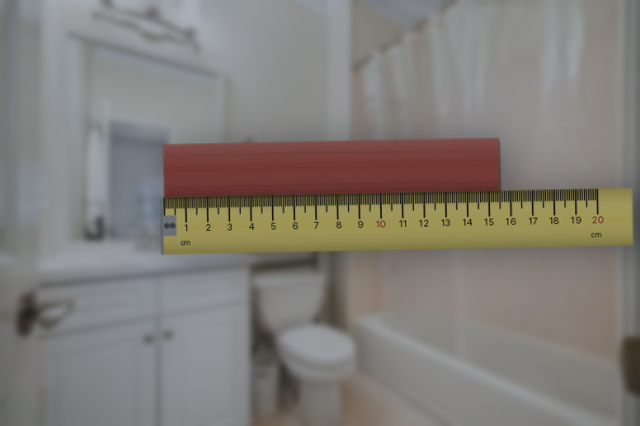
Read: 15.5cm
